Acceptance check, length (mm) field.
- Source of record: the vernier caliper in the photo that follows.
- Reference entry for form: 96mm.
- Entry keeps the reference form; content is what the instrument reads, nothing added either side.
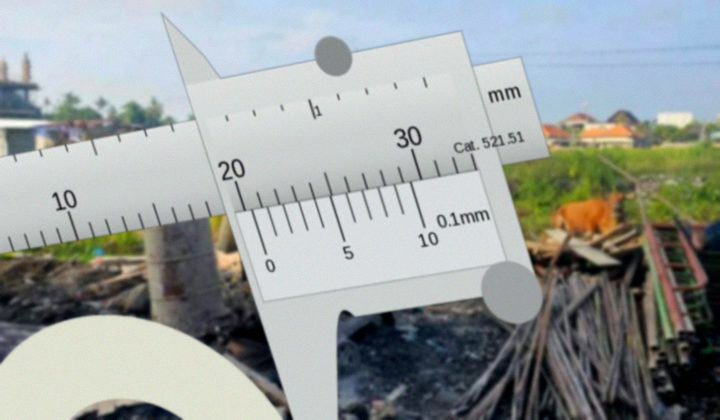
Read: 20.4mm
